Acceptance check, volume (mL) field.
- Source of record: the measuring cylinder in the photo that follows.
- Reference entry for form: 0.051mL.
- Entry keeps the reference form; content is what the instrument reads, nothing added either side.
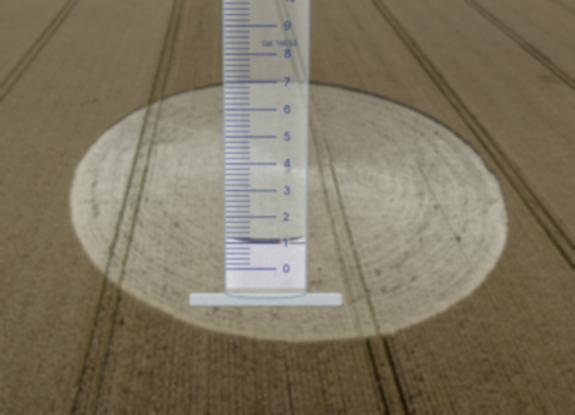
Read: 1mL
